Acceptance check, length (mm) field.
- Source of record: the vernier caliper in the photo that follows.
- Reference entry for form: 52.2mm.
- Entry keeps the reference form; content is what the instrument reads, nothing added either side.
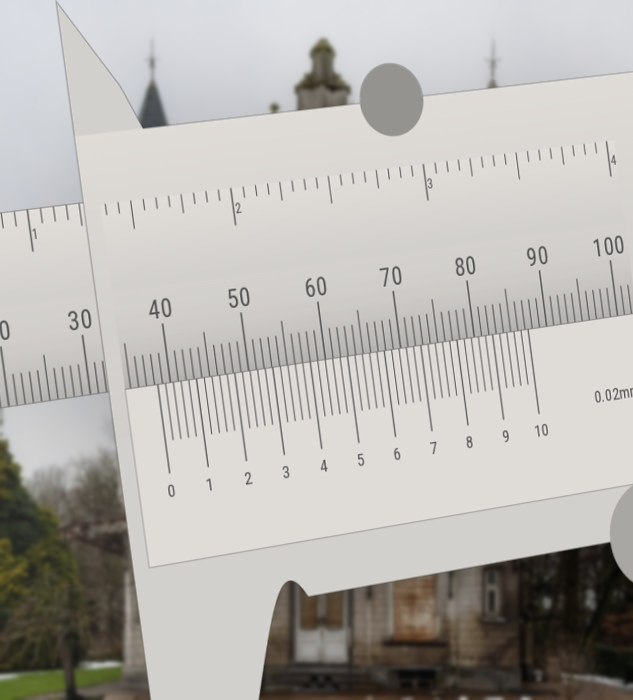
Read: 38.4mm
